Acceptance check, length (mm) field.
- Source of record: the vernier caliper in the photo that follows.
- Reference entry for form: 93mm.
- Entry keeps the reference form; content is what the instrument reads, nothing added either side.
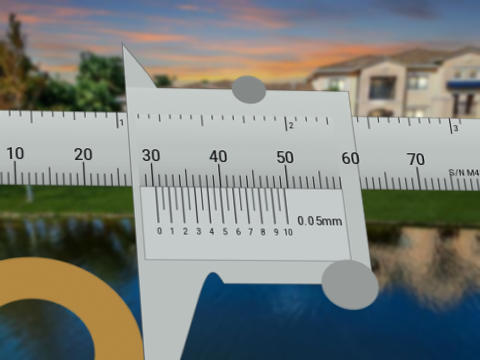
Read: 30.4mm
